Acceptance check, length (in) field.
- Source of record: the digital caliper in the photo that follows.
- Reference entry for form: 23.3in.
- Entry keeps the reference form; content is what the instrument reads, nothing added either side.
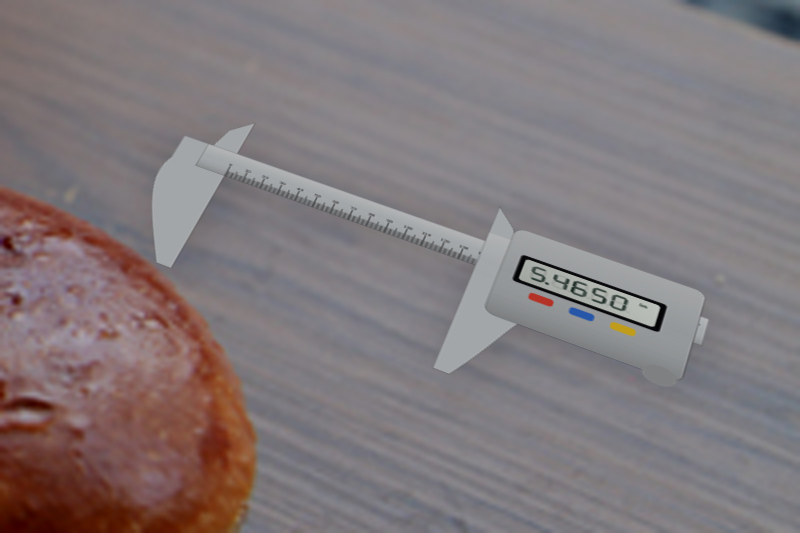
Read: 5.4650in
